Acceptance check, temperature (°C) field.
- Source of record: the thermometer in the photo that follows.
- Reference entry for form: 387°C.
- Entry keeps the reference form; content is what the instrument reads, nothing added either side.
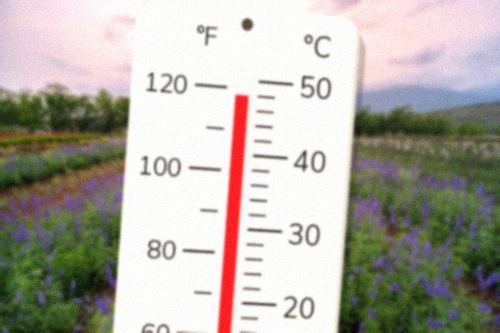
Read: 48°C
